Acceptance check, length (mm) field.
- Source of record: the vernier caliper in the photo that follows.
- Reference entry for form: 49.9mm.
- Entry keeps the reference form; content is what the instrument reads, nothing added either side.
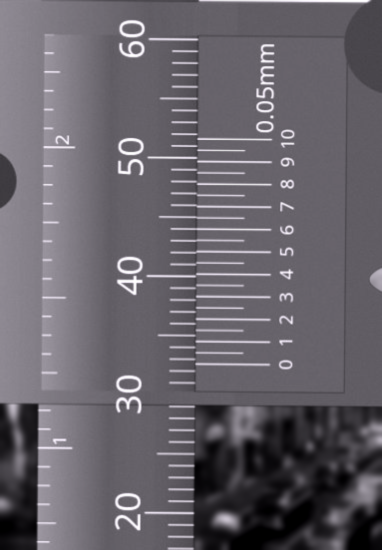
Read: 32.6mm
